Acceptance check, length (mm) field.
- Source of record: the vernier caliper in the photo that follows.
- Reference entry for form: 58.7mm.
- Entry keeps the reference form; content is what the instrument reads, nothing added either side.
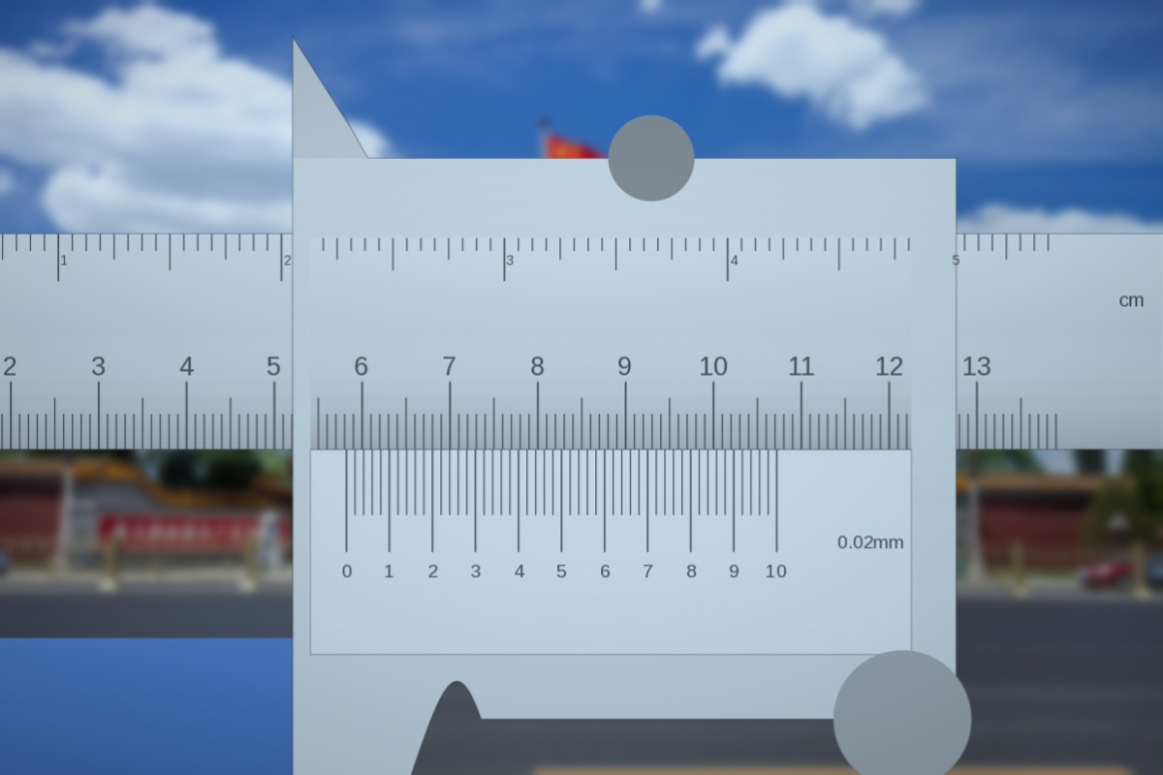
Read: 58.2mm
